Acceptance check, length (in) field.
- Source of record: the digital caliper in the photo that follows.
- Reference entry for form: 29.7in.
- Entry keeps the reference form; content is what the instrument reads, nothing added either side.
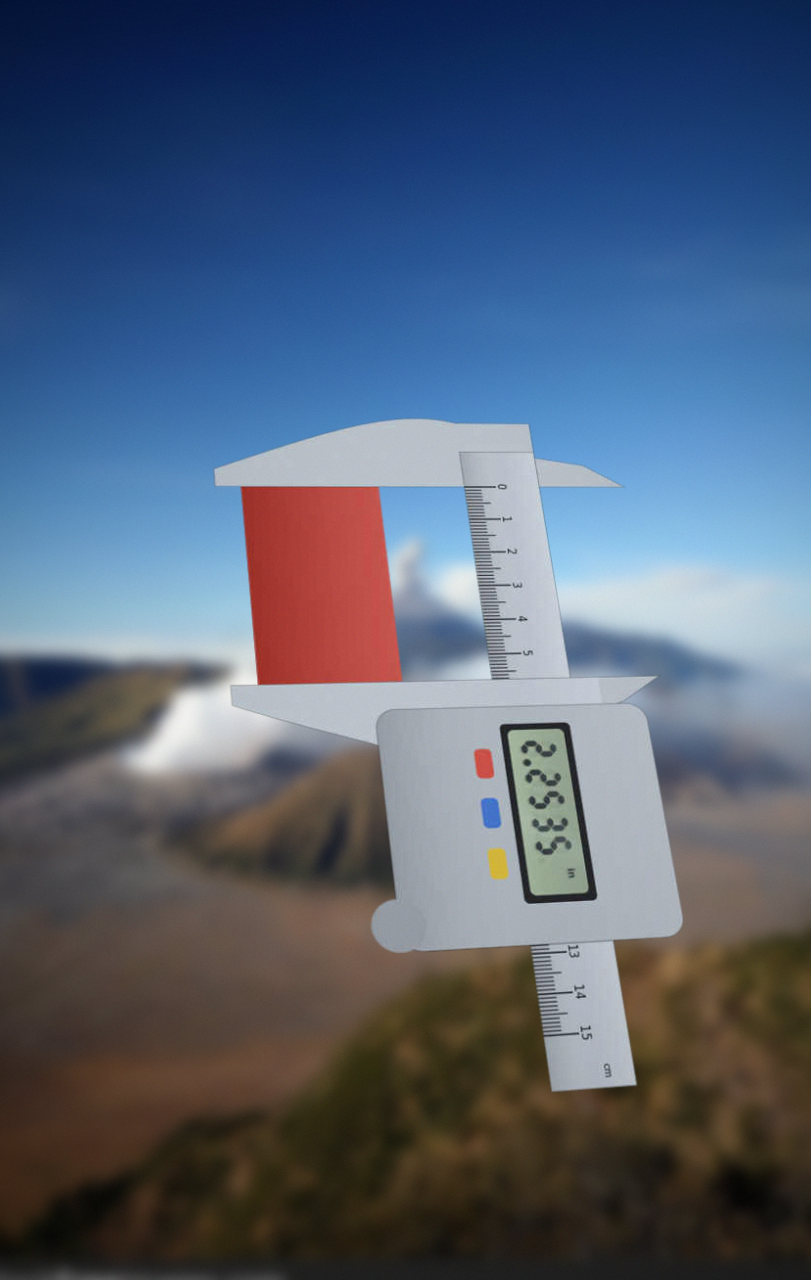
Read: 2.2535in
